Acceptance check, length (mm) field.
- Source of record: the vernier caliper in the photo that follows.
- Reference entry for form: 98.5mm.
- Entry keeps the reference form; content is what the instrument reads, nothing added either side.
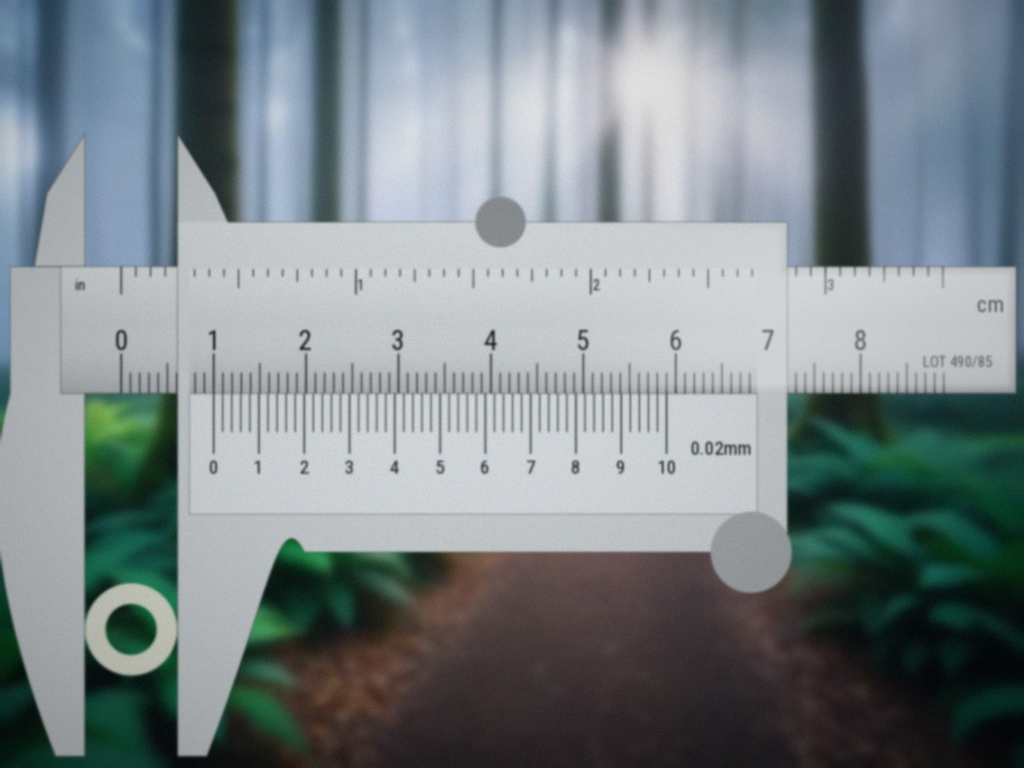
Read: 10.0mm
